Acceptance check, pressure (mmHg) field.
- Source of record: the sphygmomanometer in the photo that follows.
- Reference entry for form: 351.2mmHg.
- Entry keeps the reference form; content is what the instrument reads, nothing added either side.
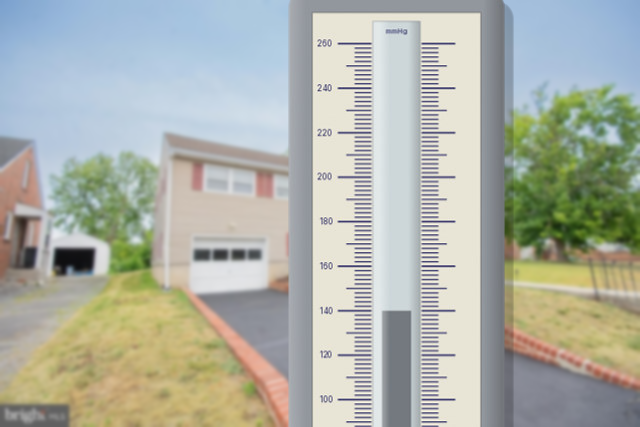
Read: 140mmHg
